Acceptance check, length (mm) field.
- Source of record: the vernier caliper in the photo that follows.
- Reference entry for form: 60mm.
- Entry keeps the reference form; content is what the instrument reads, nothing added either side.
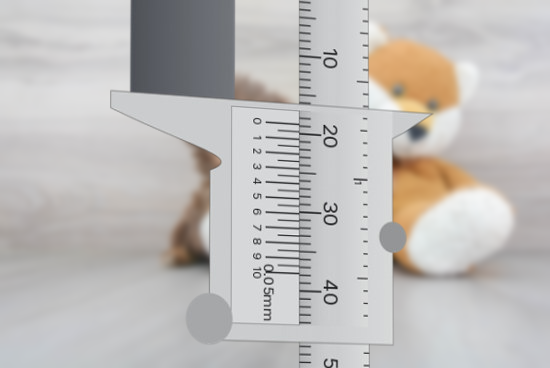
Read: 18.8mm
